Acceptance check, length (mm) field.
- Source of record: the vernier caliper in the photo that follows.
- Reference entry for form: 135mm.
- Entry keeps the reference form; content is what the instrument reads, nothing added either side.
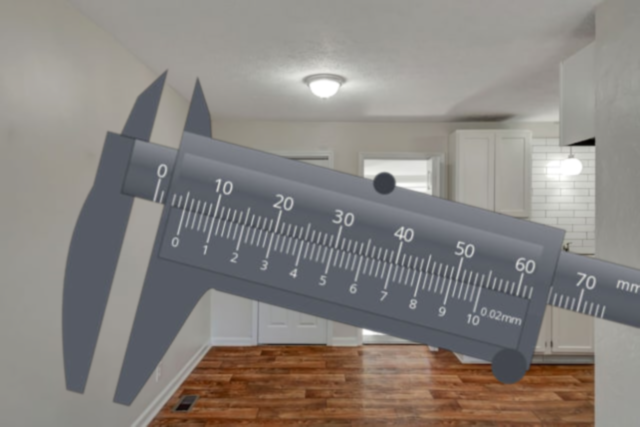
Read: 5.0mm
